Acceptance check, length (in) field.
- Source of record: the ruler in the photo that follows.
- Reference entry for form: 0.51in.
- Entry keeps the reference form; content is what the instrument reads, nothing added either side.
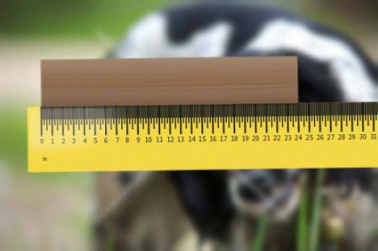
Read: 24in
